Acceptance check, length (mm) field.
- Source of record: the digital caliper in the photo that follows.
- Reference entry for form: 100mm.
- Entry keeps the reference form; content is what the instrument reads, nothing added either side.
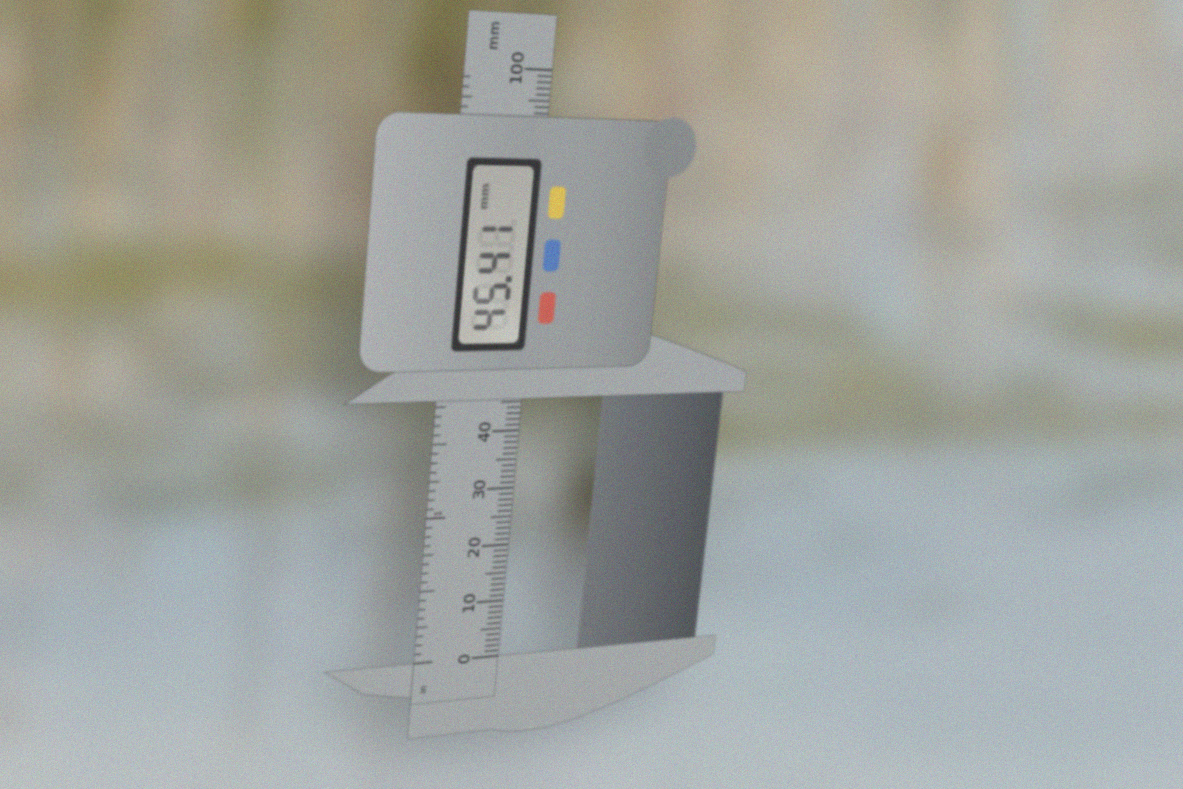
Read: 45.41mm
